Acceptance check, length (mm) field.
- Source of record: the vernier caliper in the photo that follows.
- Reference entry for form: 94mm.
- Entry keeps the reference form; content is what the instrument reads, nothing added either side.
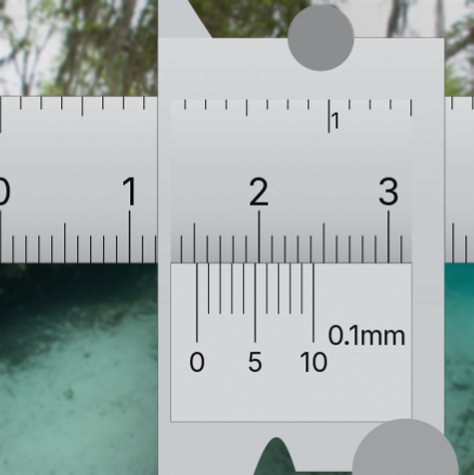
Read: 15.2mm
